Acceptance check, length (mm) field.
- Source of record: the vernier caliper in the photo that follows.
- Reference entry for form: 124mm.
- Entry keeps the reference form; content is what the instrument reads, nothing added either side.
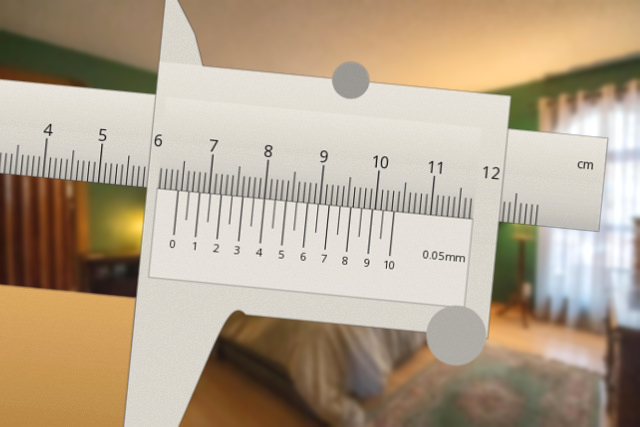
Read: 64.4mm
